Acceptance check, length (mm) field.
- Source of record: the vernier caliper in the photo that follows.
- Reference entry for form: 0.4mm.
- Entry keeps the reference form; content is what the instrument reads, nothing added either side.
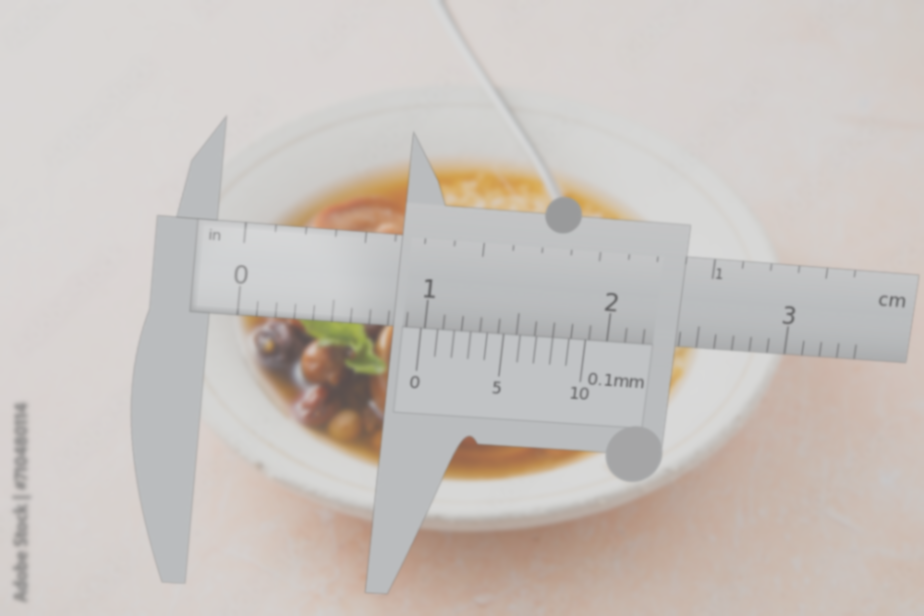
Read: 9.8mm
